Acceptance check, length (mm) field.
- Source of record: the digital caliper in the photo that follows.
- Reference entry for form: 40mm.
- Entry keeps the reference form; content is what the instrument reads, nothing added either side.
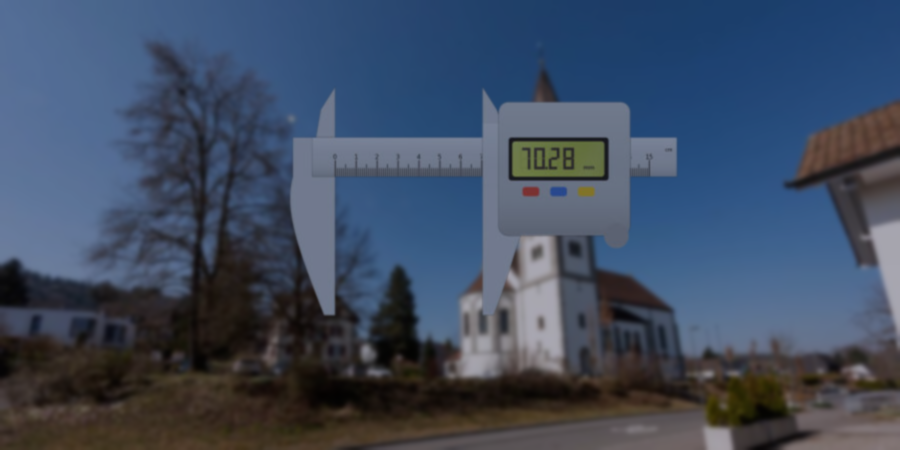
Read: 70.28mm
